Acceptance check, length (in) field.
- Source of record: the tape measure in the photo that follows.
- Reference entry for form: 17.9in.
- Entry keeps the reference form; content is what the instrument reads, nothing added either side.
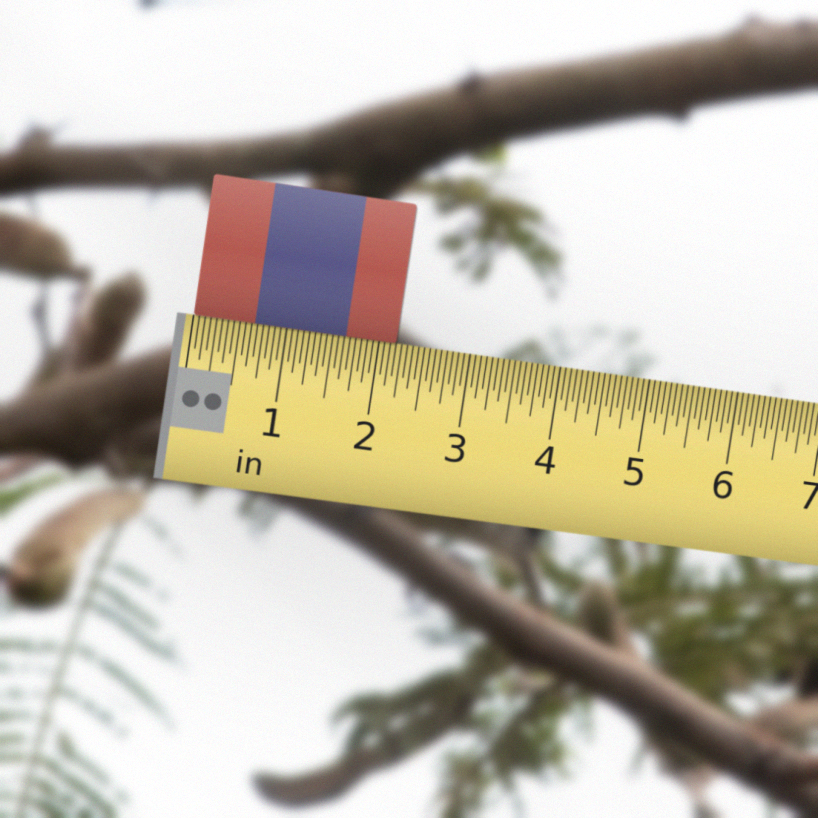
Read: 2.1875in
